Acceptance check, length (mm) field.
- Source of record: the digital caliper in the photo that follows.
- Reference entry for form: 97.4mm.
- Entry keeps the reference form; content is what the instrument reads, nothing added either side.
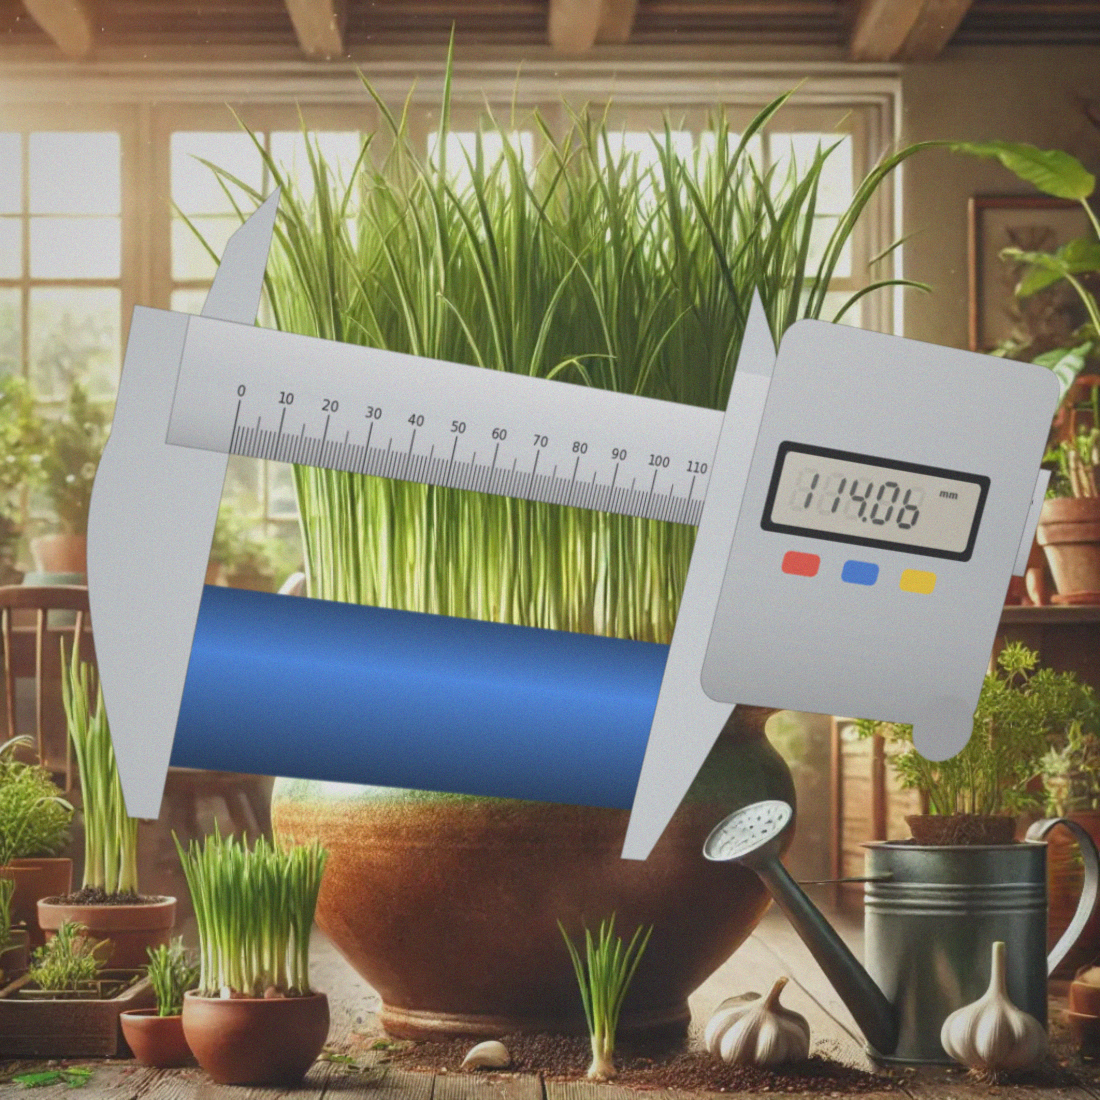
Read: 114.06mm
